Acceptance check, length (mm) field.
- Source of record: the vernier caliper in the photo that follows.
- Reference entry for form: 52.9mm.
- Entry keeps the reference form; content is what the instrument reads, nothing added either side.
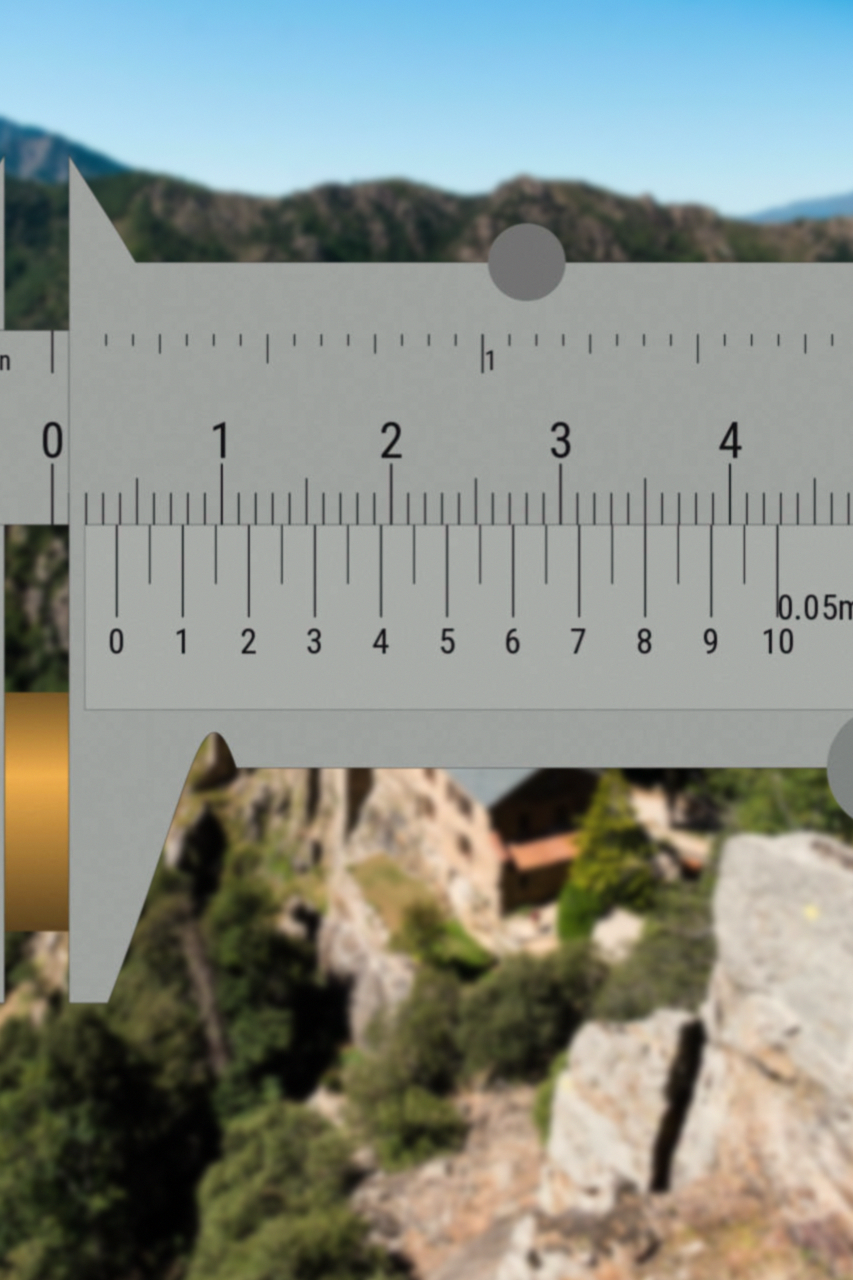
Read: 3.8mm
